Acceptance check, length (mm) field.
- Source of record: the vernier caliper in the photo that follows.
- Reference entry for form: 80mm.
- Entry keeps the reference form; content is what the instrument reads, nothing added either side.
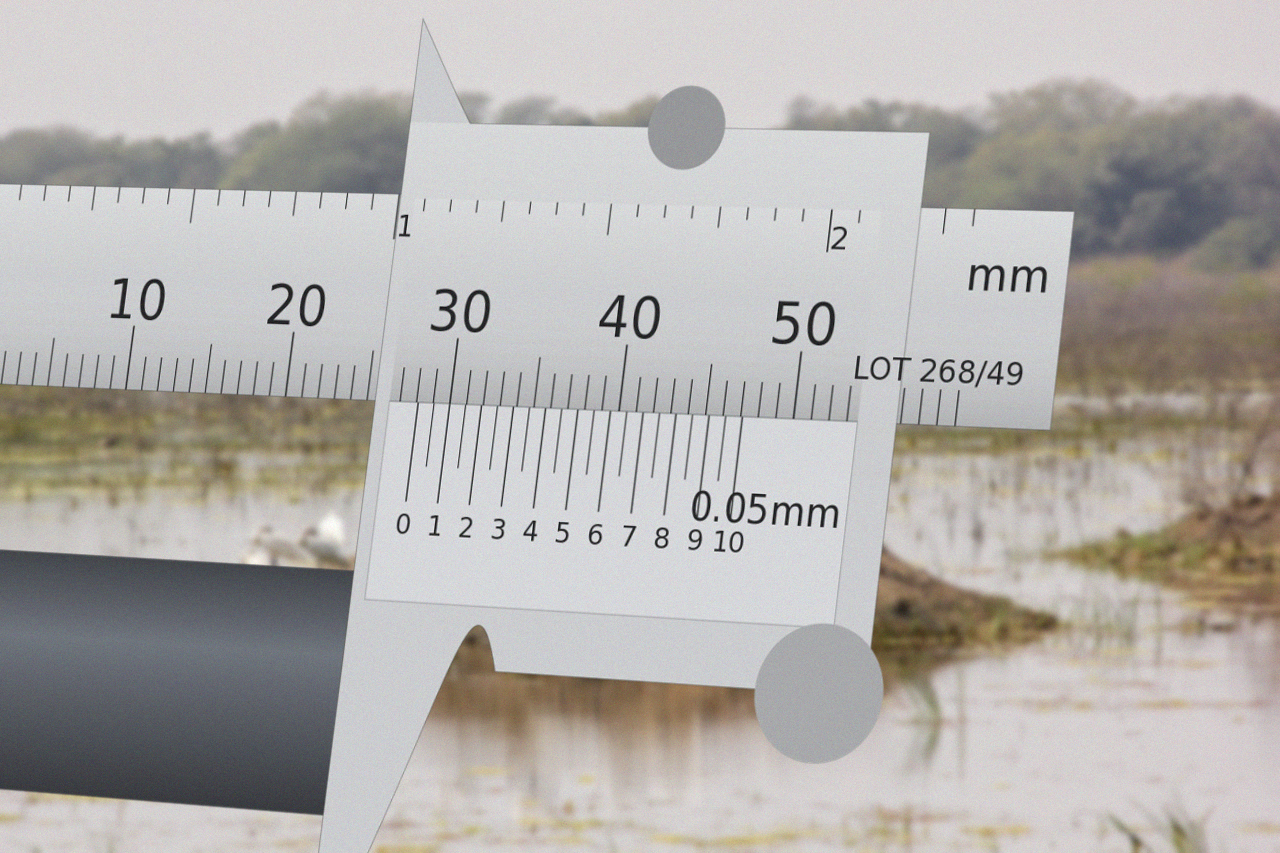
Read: 28.1mm
